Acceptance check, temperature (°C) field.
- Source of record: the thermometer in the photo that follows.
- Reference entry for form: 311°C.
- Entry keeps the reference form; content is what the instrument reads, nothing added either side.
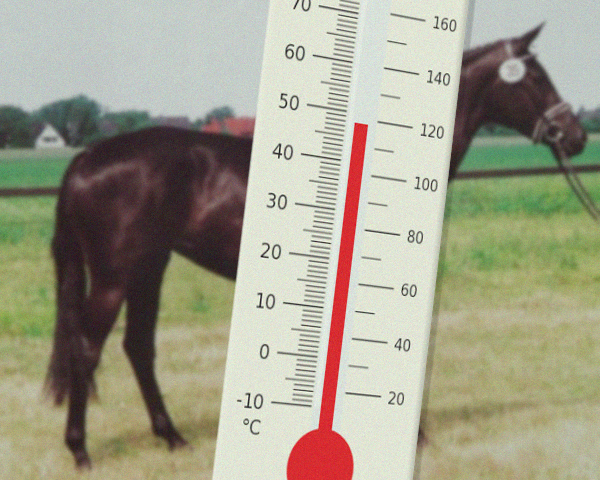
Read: 48°C
